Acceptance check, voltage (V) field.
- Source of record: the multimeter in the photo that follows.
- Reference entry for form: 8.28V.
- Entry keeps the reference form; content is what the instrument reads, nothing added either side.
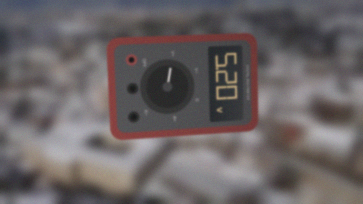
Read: 5.20V
